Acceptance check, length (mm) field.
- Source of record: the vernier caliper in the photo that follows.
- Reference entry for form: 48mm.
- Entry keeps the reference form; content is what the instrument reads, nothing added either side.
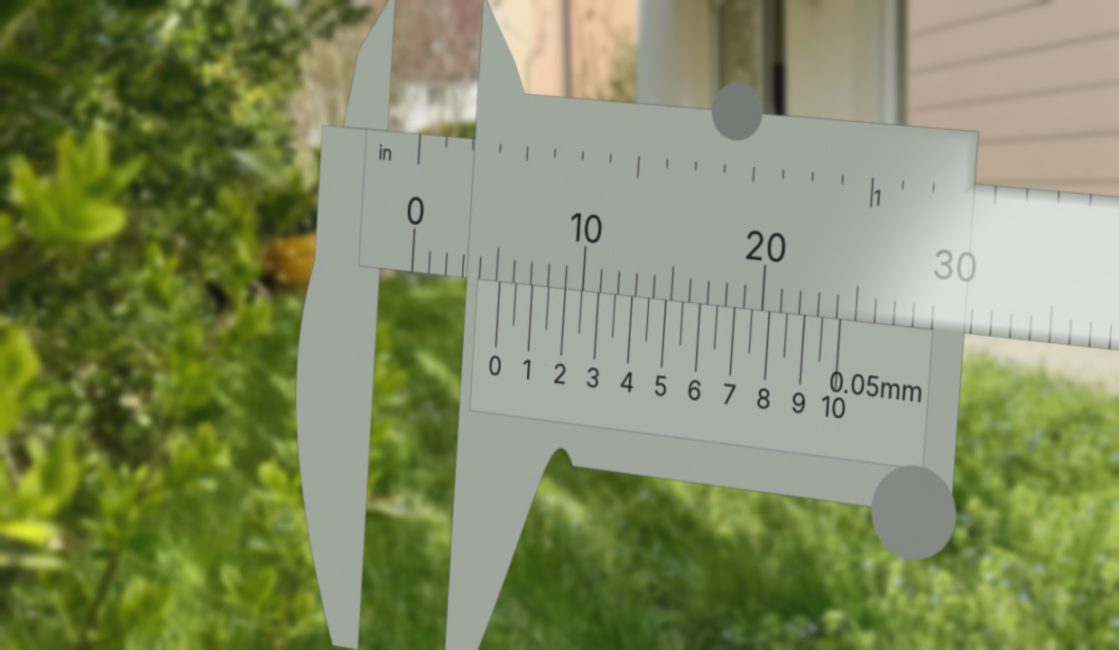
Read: 5.2mm
